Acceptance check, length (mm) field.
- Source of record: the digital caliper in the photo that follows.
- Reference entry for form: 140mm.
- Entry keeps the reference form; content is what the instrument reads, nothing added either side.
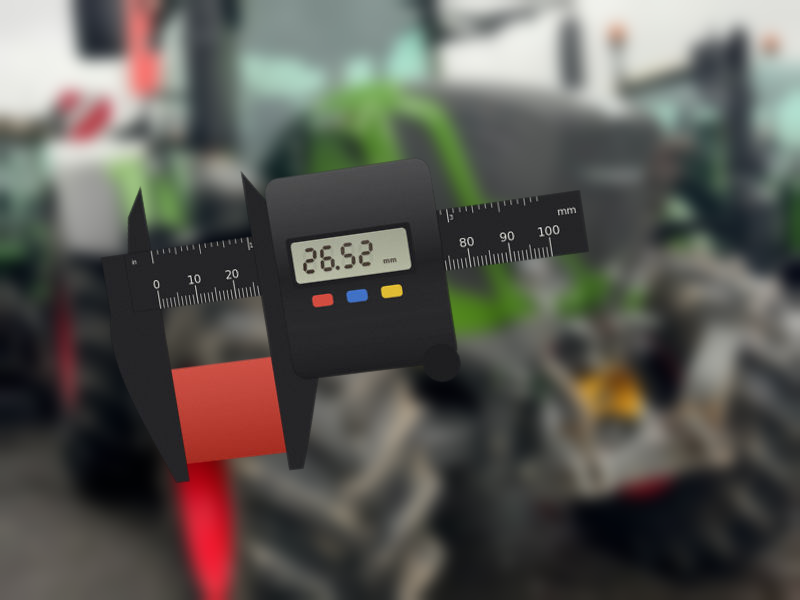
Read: 26.52mm
